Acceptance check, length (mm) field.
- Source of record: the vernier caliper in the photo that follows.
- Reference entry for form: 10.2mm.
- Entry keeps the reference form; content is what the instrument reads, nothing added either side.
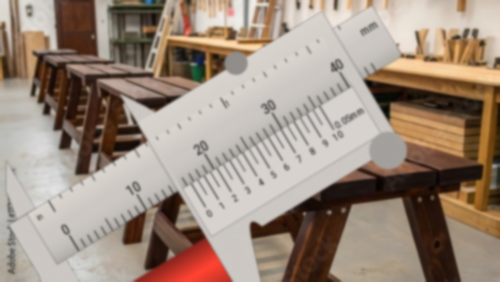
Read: 16.6mm
